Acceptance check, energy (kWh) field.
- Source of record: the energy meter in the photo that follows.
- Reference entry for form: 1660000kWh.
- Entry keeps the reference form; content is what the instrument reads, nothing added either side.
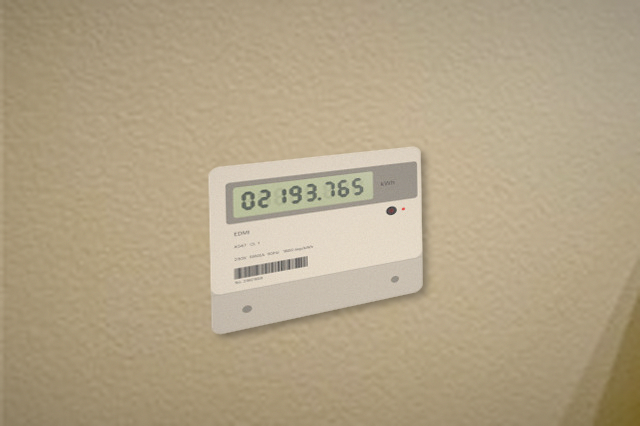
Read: 2193.765kWh
